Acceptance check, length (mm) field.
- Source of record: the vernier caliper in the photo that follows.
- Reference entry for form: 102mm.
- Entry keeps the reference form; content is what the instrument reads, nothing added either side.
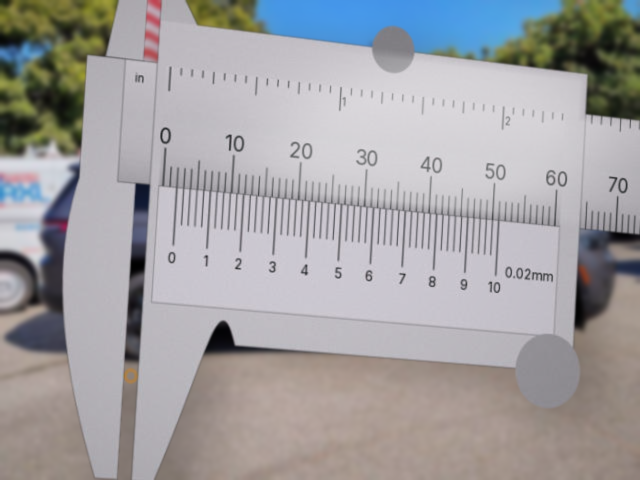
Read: 2.0mm
